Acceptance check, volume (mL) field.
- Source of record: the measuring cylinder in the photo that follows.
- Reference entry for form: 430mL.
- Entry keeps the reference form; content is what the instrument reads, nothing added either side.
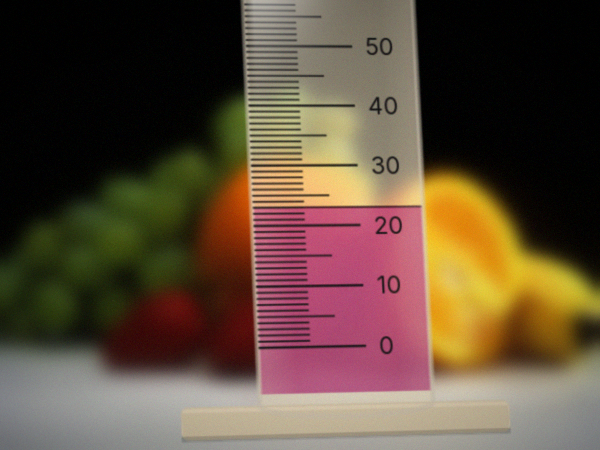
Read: 23mL
